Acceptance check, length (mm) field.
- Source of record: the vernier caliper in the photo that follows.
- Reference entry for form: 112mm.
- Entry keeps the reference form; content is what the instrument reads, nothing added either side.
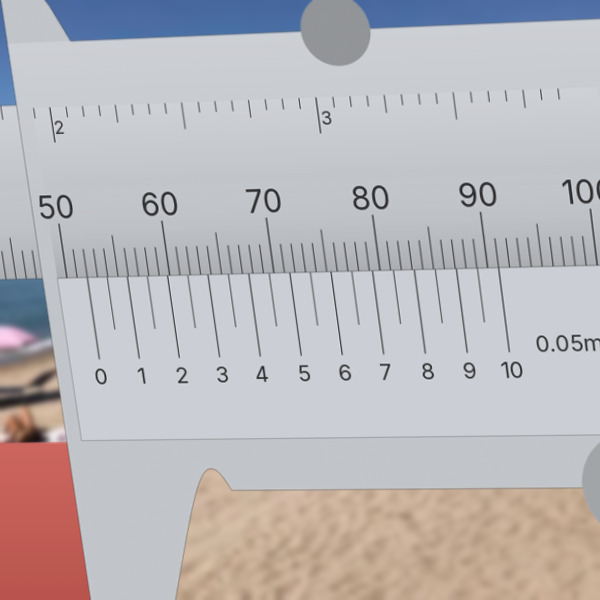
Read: 52.0mm
